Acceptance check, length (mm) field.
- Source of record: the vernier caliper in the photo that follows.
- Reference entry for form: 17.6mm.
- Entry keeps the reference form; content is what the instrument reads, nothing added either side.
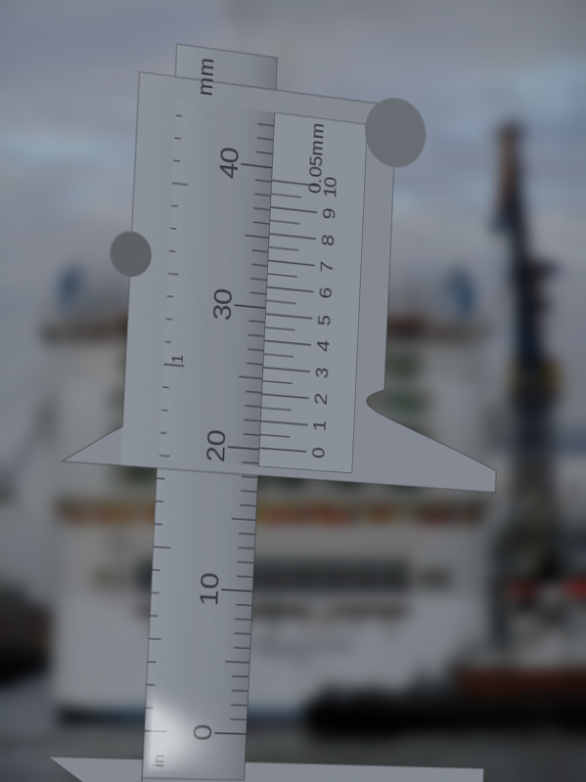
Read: 20.1mm
